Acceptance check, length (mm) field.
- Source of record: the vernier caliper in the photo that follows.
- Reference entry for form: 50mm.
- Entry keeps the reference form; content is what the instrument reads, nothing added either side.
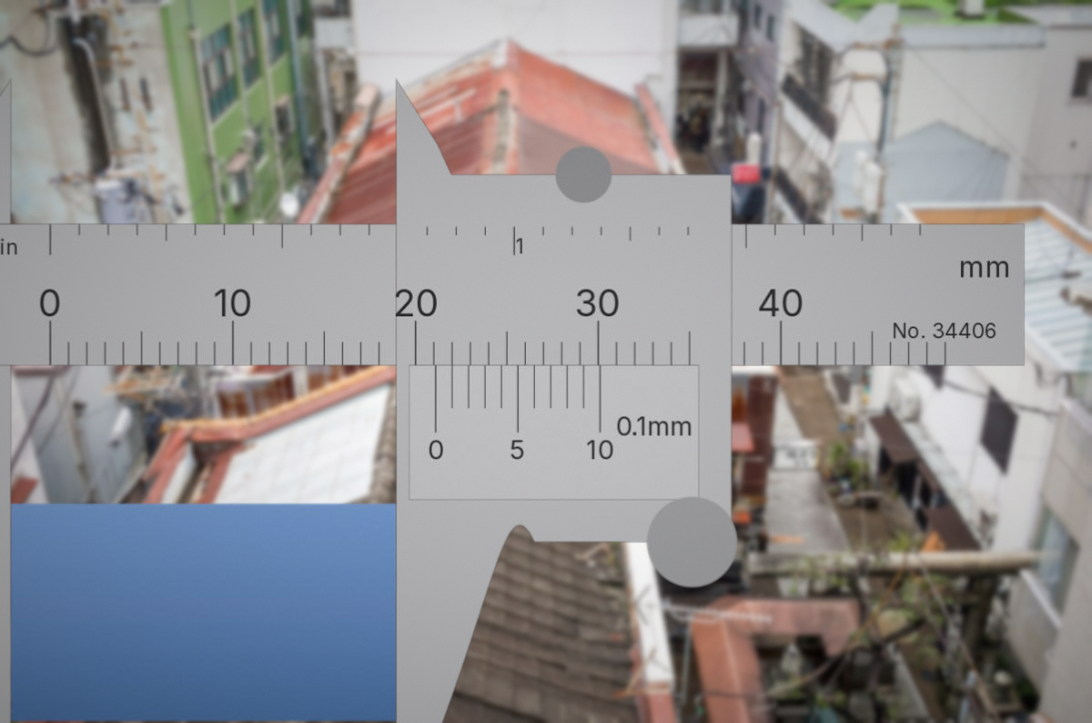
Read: 21.1mm
